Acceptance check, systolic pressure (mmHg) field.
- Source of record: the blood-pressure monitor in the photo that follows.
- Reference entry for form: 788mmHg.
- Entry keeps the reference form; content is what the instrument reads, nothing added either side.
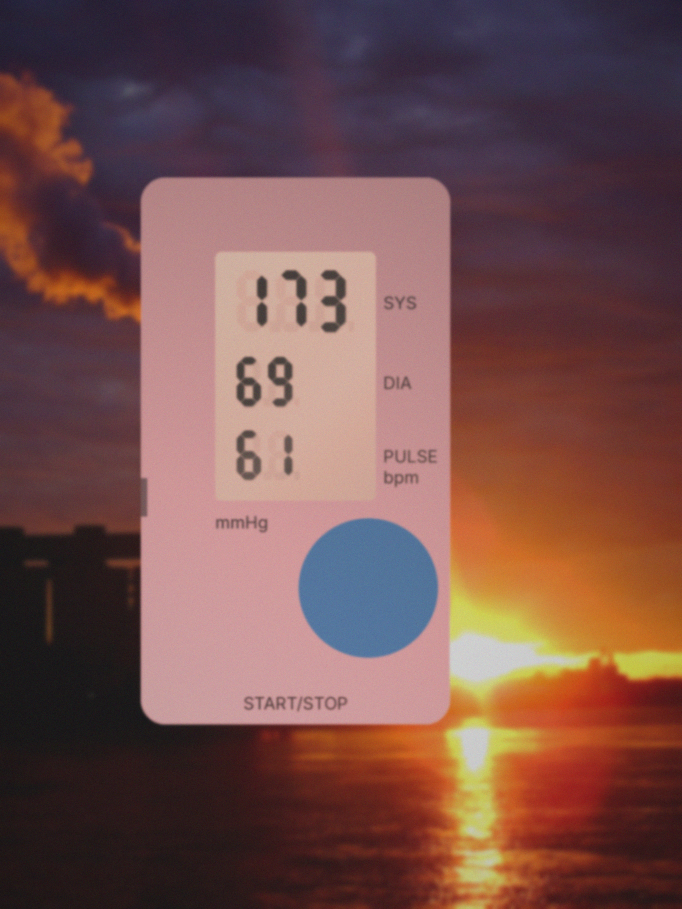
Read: 173mmHg
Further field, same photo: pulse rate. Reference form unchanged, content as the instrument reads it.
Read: 61bpm
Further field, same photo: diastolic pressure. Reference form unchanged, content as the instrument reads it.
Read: 69mmHg
